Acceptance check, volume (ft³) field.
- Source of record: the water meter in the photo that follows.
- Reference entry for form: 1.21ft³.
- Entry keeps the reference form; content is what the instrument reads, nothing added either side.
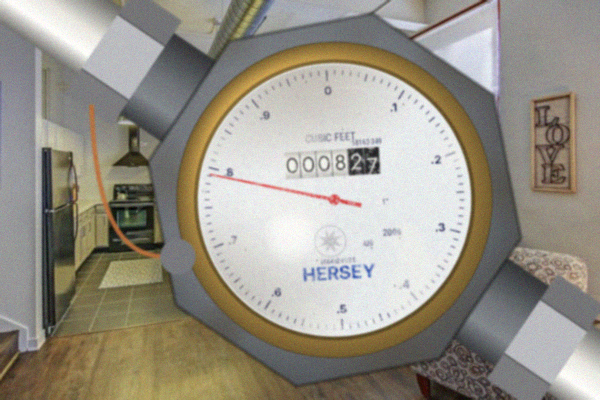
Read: 826.79ft³
